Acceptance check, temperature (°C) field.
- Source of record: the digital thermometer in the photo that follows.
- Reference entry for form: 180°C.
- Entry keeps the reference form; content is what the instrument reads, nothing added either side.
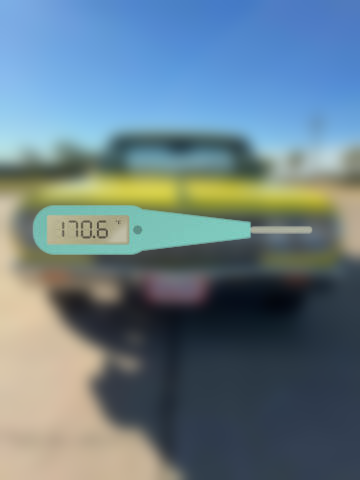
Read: 170.6°C
